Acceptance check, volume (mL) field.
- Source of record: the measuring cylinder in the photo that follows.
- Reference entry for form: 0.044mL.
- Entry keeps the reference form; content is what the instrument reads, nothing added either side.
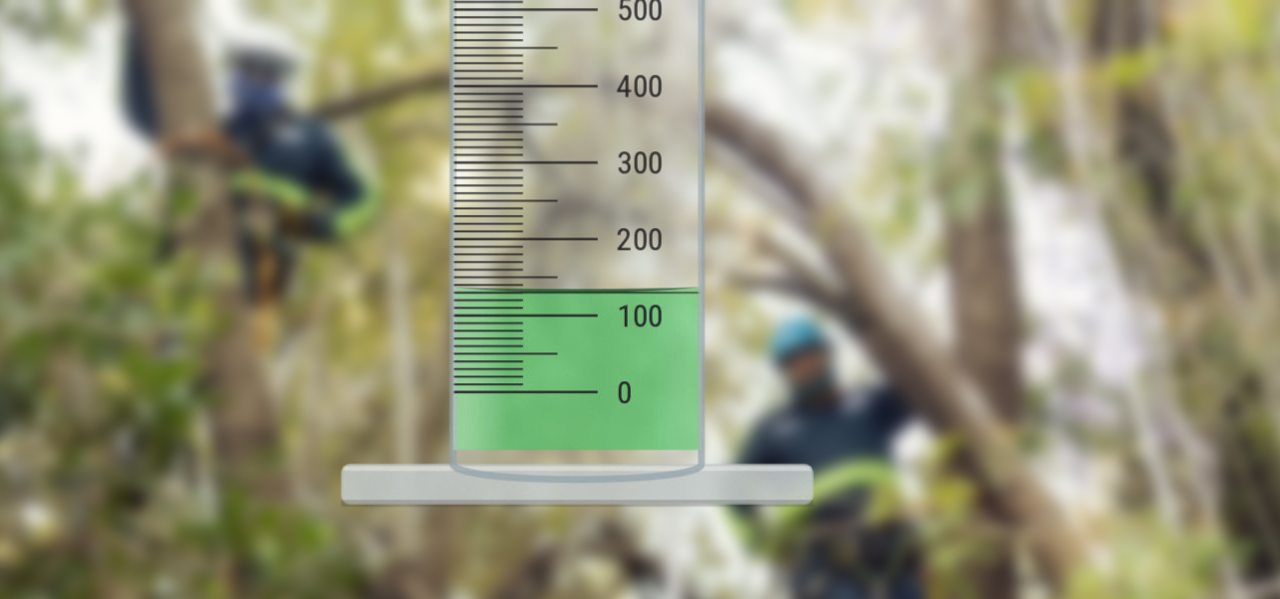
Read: 130mL
